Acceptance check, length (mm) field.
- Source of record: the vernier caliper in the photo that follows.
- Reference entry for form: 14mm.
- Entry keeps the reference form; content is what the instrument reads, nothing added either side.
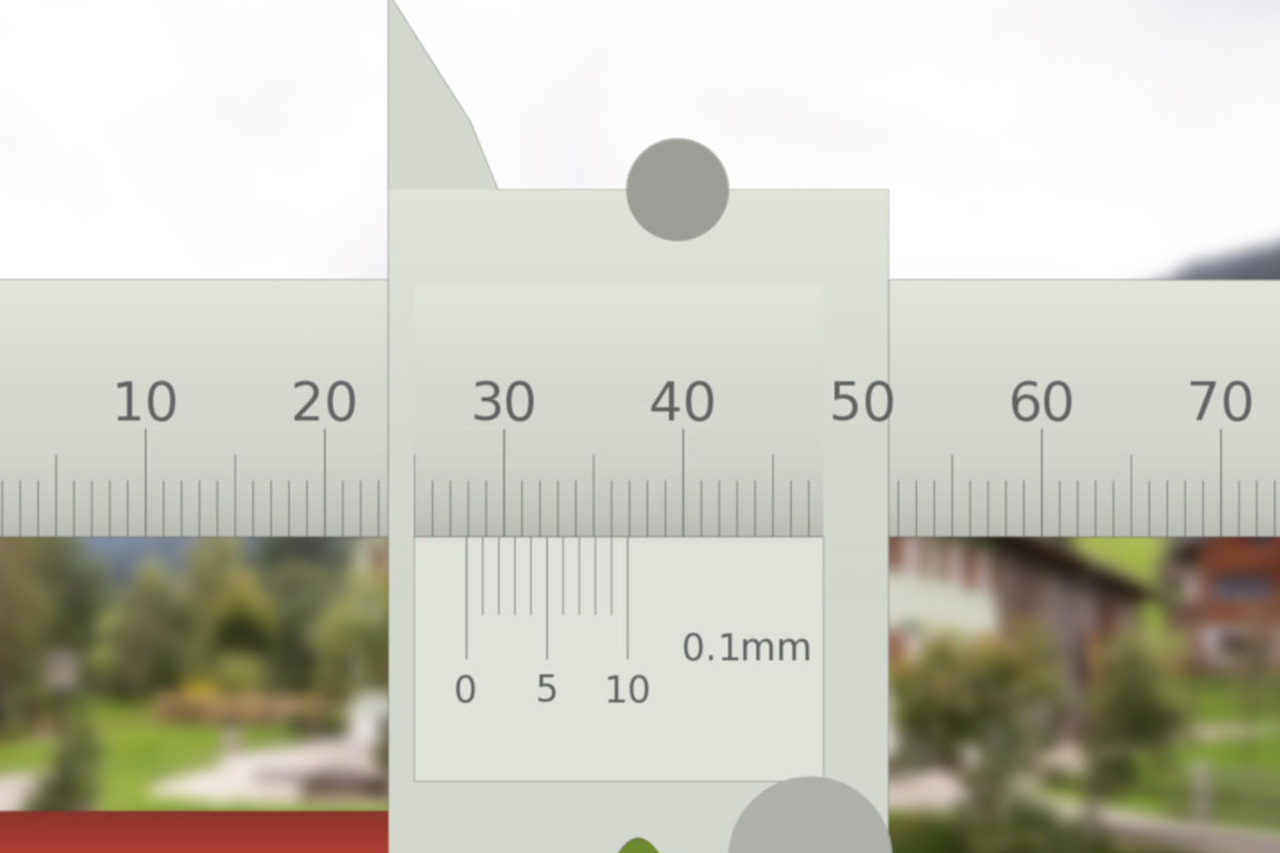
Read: 27.9mm
